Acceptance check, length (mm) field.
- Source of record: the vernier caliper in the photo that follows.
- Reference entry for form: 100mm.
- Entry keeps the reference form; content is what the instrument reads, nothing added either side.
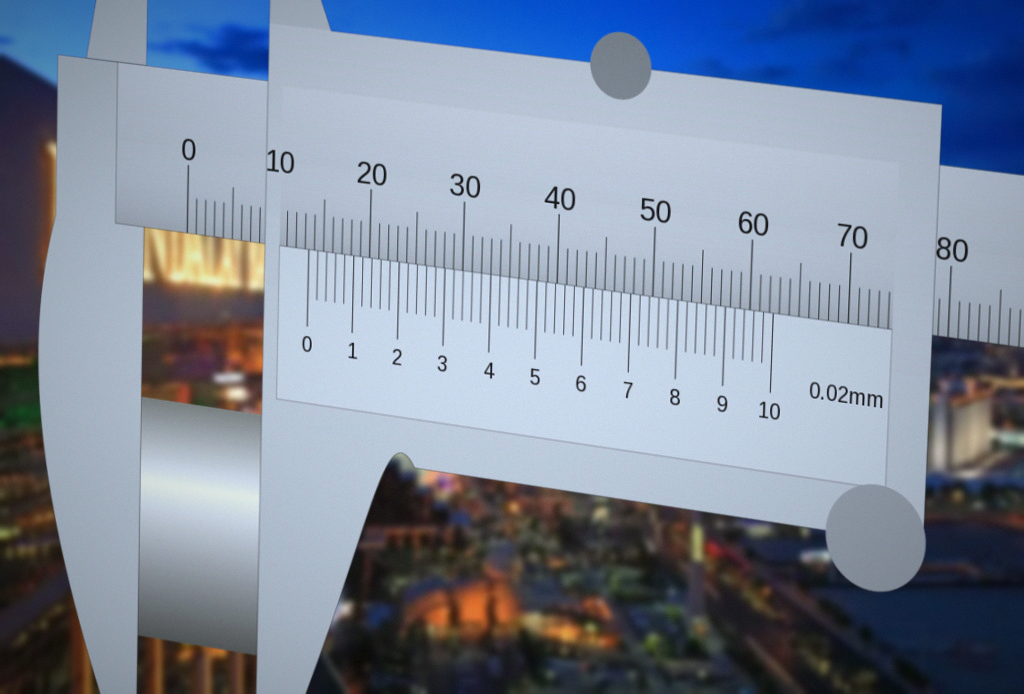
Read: 13.4mm
